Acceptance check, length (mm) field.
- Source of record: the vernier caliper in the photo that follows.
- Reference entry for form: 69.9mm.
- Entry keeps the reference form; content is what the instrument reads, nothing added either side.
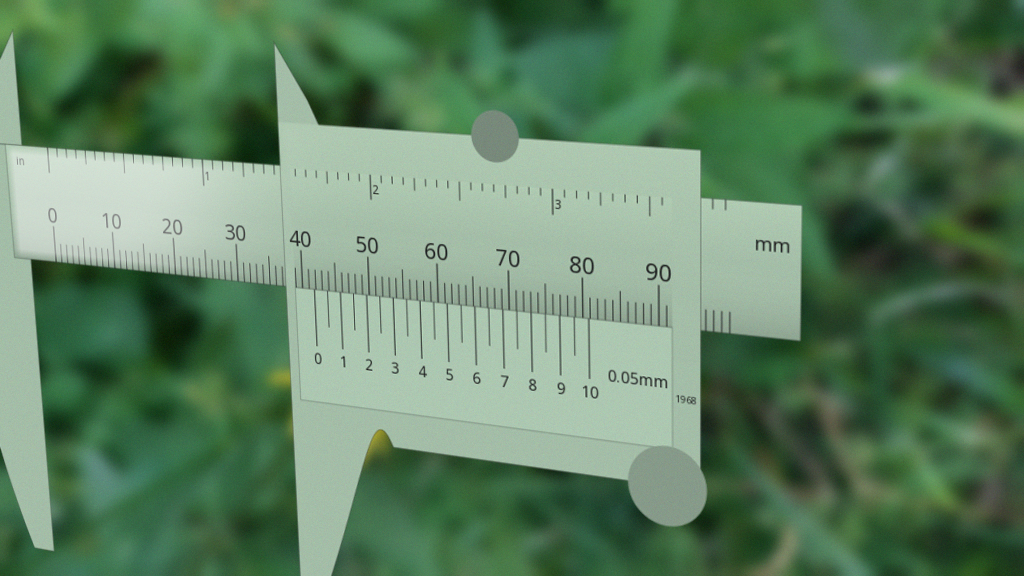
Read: 41.8mm
